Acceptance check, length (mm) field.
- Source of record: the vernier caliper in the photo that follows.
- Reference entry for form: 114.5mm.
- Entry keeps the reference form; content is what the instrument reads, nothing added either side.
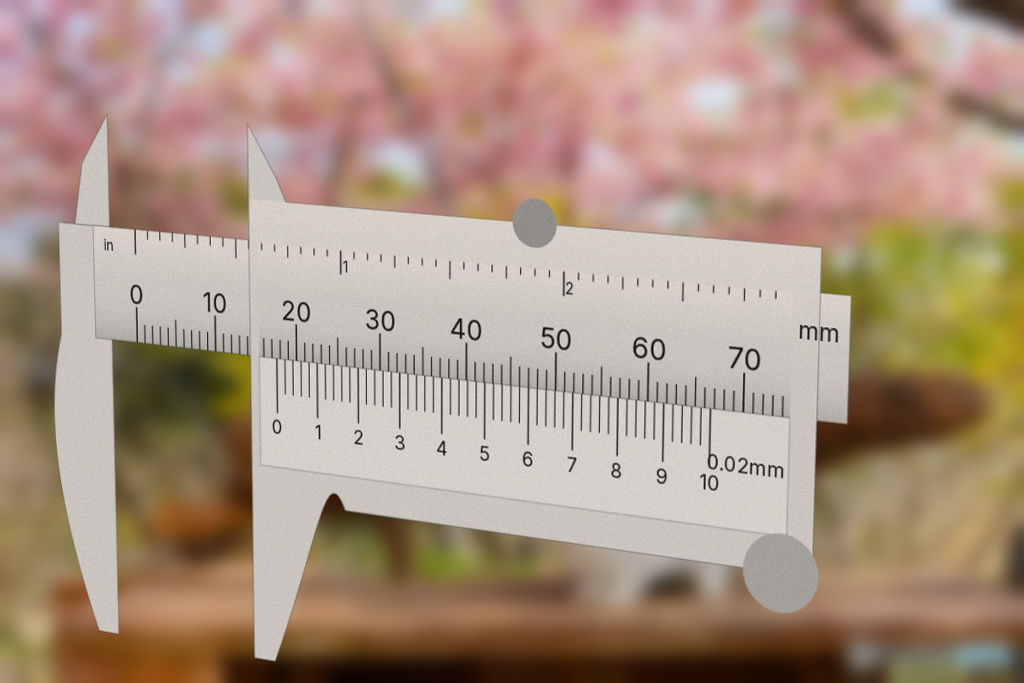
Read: 17.6mm
